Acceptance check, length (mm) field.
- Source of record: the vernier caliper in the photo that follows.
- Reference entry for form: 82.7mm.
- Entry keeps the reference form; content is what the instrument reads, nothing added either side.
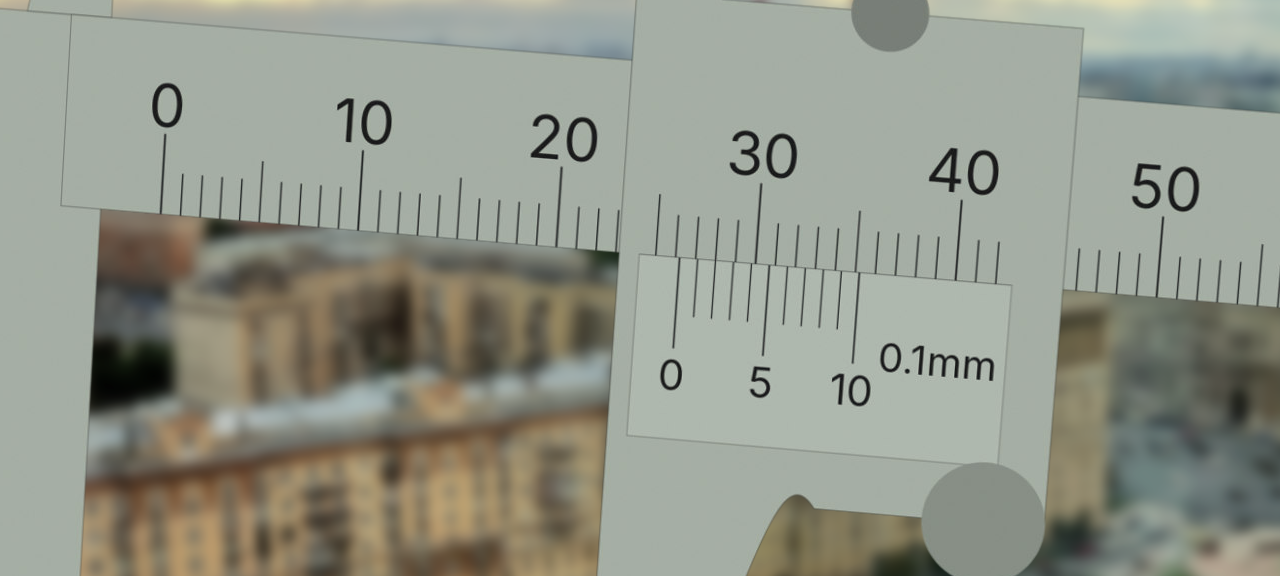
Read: 26.2mm
